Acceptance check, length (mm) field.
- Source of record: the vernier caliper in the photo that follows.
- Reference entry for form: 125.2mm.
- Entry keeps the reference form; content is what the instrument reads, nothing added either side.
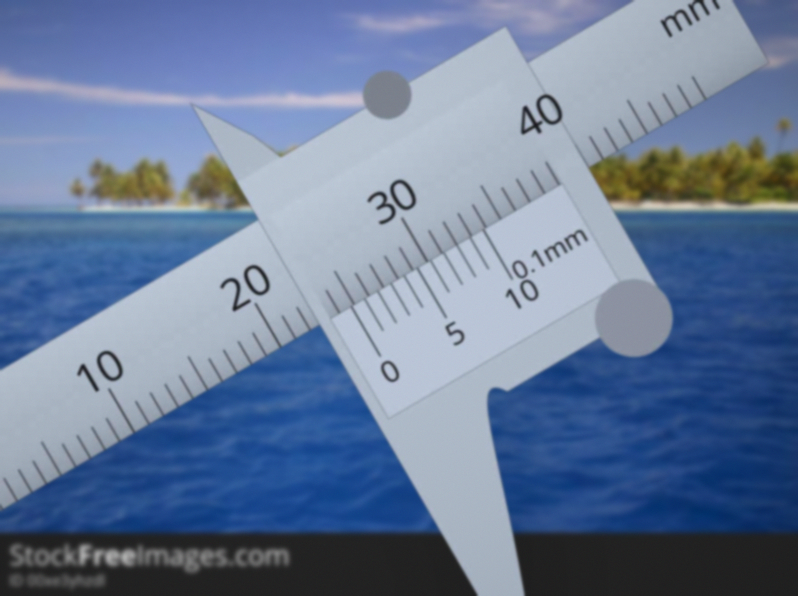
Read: 24.8mm
